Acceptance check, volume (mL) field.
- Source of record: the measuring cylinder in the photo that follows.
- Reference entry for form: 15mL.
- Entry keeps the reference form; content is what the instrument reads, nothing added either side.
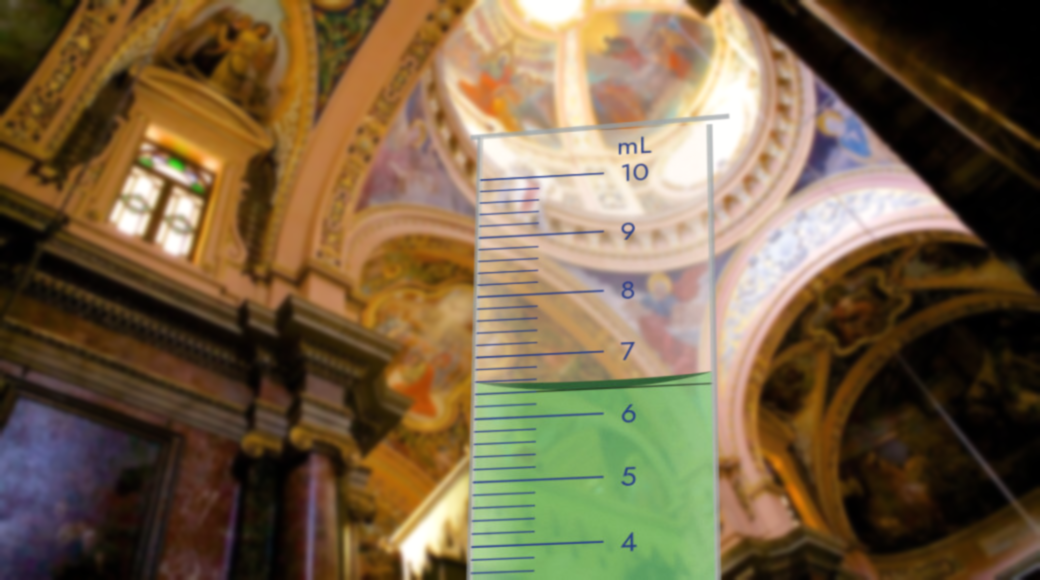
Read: 6.4mL
